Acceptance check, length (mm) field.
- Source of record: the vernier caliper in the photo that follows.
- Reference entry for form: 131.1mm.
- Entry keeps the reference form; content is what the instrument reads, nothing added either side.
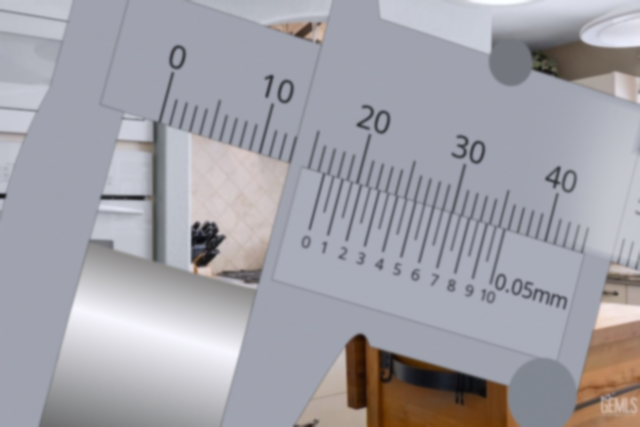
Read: 16.6mm
